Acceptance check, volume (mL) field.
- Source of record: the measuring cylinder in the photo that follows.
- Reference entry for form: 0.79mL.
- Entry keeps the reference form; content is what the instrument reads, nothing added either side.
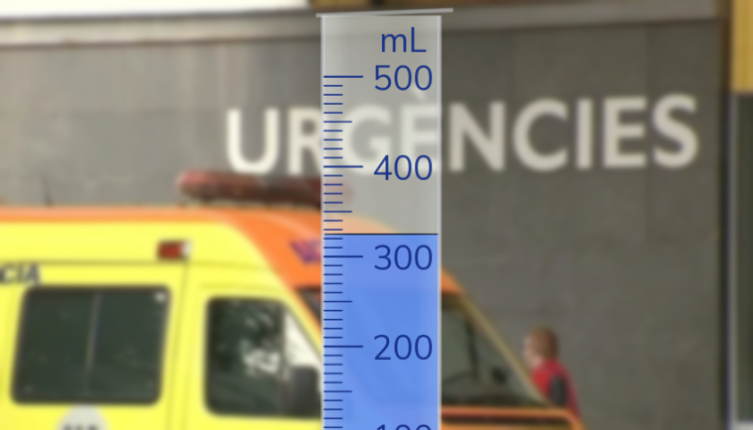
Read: 325mL
